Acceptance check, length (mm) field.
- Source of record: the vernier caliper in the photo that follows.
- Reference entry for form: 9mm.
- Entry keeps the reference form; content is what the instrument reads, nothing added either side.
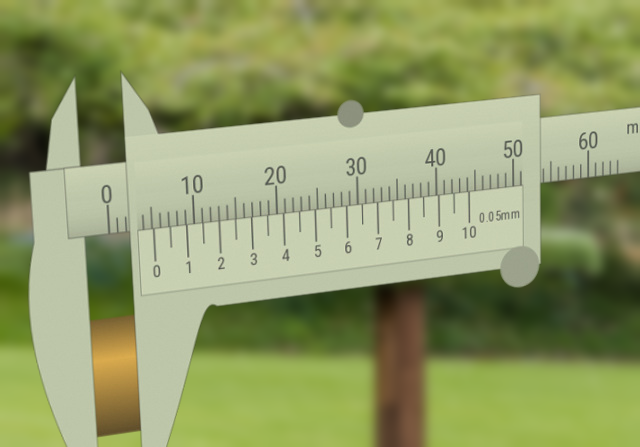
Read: 5.2mm
